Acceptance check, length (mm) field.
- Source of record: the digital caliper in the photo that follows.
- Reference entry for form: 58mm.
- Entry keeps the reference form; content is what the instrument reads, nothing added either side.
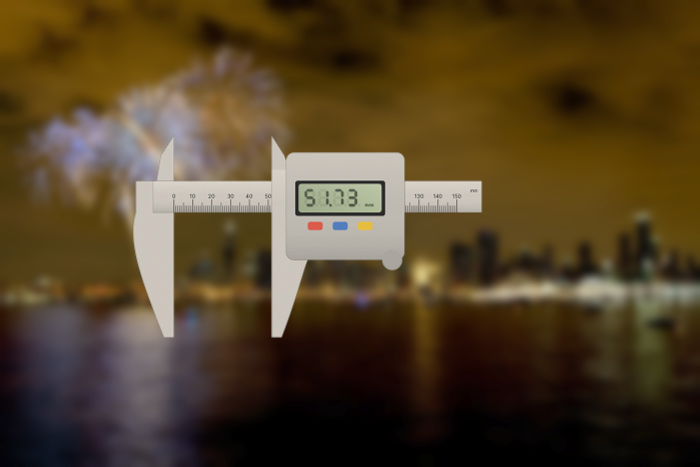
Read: 51.73mm
